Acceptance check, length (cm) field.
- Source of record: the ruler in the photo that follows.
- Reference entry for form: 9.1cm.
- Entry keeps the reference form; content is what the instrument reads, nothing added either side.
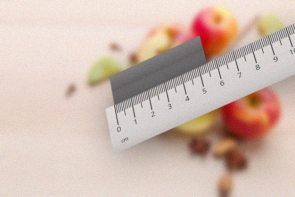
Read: 5.5cm
